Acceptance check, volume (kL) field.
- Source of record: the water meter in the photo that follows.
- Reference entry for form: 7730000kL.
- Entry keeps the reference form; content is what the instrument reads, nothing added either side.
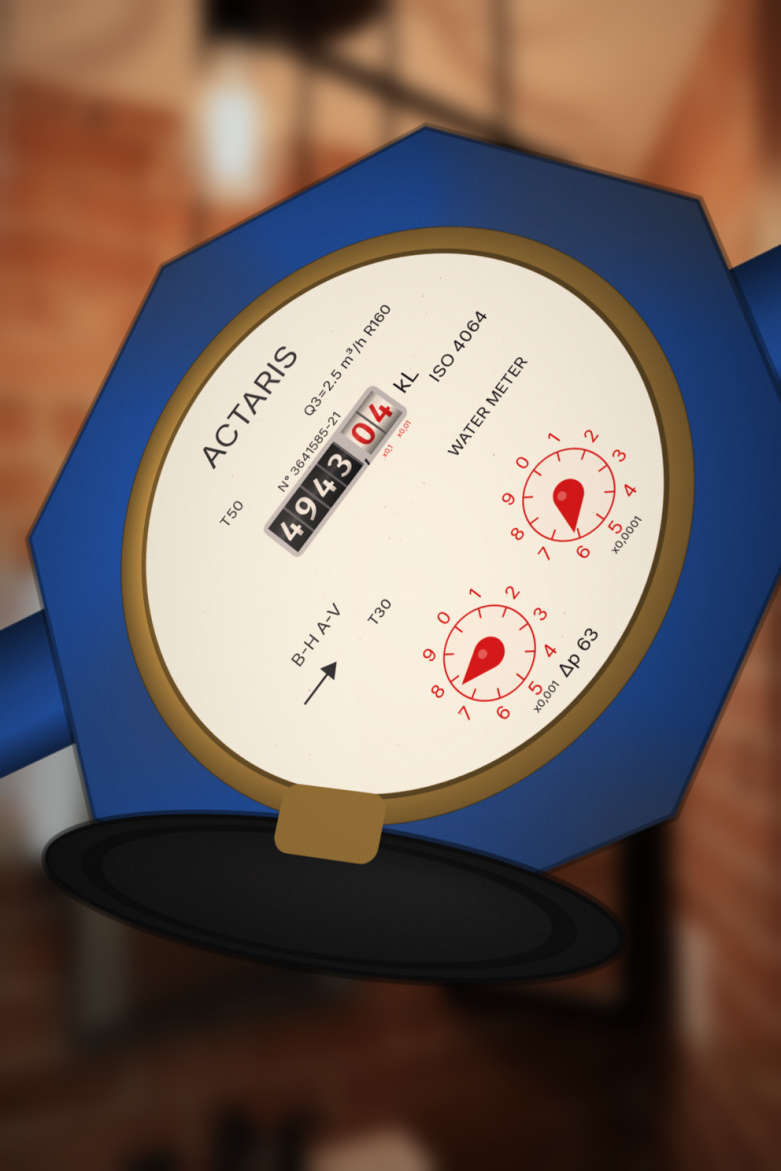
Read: 4943.0476kL
